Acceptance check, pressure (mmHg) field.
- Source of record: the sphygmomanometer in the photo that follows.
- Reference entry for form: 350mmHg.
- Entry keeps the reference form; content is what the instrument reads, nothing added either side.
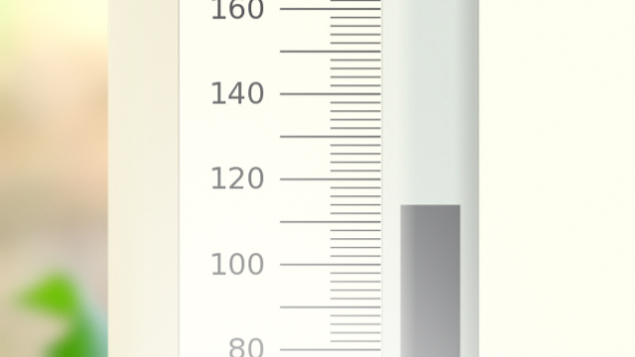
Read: 114mmHg
